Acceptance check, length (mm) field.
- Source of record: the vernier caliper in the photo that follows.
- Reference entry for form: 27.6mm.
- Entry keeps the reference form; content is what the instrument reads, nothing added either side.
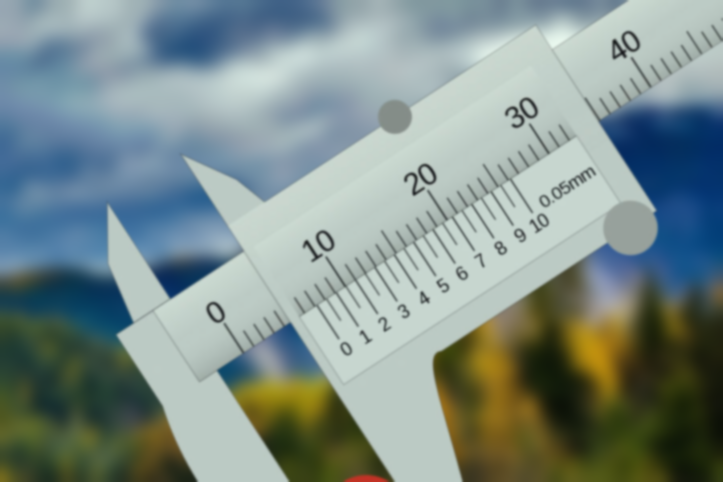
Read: 7.2mm
